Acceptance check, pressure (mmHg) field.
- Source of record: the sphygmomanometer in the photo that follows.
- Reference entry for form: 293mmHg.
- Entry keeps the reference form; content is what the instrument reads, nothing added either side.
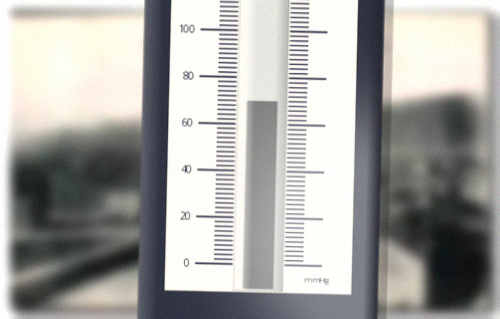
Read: 70mmHg
